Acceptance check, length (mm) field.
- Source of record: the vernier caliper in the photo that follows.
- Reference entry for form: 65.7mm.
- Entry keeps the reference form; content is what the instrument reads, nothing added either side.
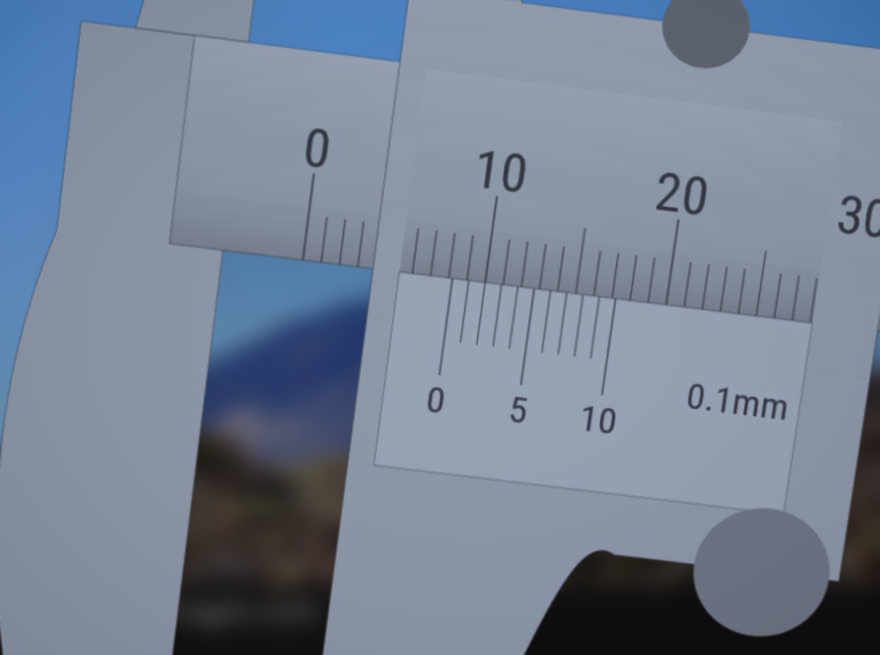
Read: 8.2mm
